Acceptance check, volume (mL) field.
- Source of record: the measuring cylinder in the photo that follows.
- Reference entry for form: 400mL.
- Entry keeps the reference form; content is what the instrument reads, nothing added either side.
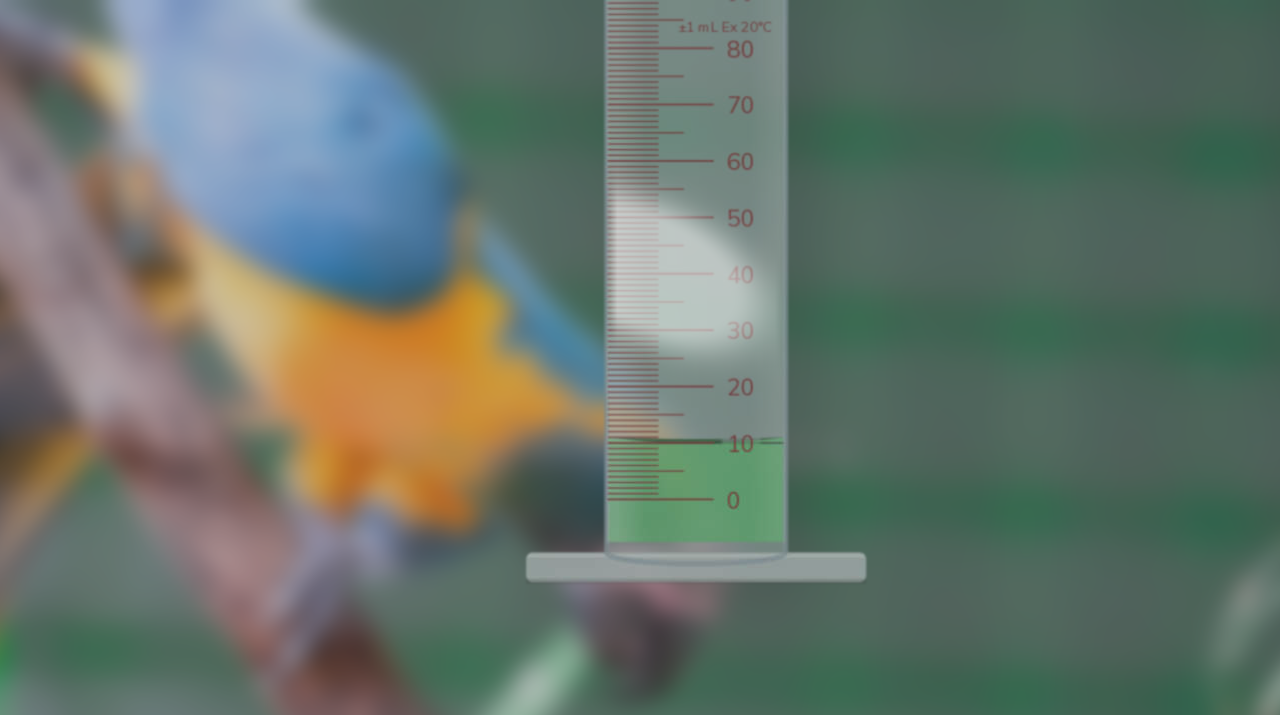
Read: 10mL
